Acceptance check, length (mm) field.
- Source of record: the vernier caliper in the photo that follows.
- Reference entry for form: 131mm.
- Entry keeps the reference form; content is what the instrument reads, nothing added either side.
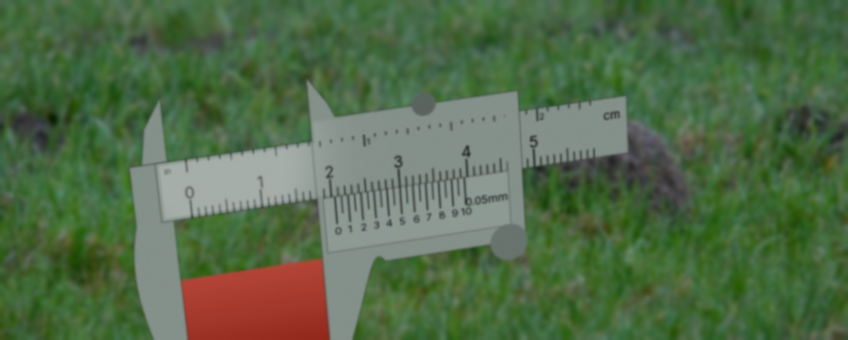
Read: 20.5mm
